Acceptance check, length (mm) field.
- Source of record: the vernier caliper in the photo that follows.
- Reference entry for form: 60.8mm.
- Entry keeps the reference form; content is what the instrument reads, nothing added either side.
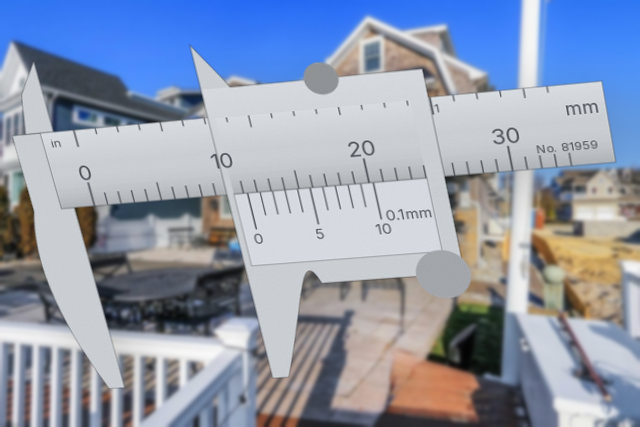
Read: 11.3mm
